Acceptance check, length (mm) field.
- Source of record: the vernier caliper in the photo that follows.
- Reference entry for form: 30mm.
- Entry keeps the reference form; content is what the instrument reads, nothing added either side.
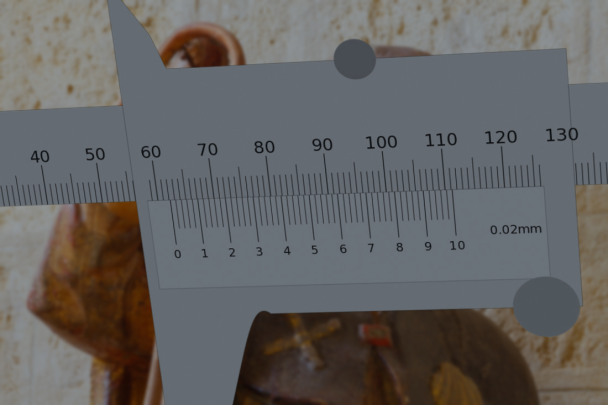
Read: 62.2mm
